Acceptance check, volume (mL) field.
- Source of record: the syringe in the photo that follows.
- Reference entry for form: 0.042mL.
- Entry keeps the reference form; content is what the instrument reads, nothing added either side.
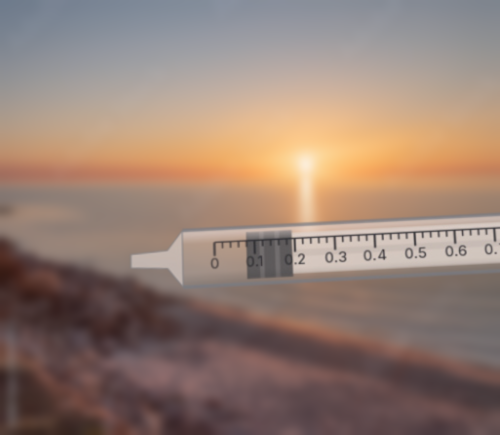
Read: 0.08mL
